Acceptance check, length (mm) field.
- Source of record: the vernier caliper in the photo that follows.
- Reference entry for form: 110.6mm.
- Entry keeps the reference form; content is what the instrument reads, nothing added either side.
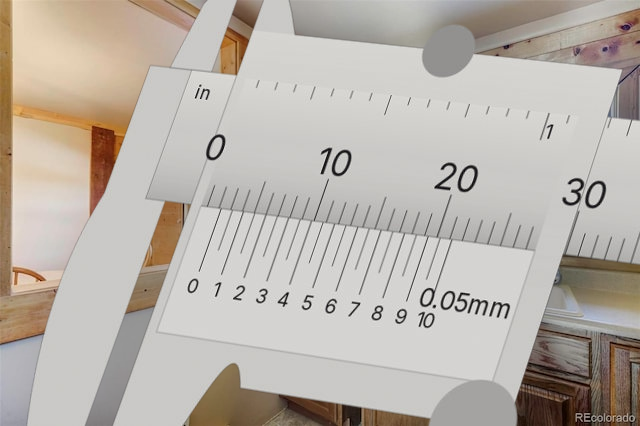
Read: 2.2mm
